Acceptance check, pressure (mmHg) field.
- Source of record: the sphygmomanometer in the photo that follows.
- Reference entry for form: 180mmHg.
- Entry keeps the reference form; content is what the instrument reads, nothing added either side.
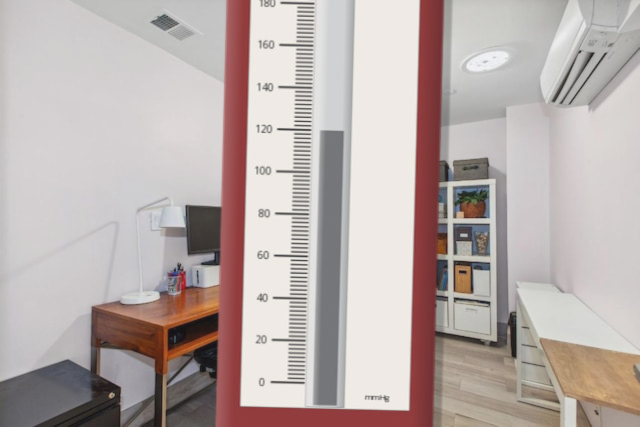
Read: 120mmHg
